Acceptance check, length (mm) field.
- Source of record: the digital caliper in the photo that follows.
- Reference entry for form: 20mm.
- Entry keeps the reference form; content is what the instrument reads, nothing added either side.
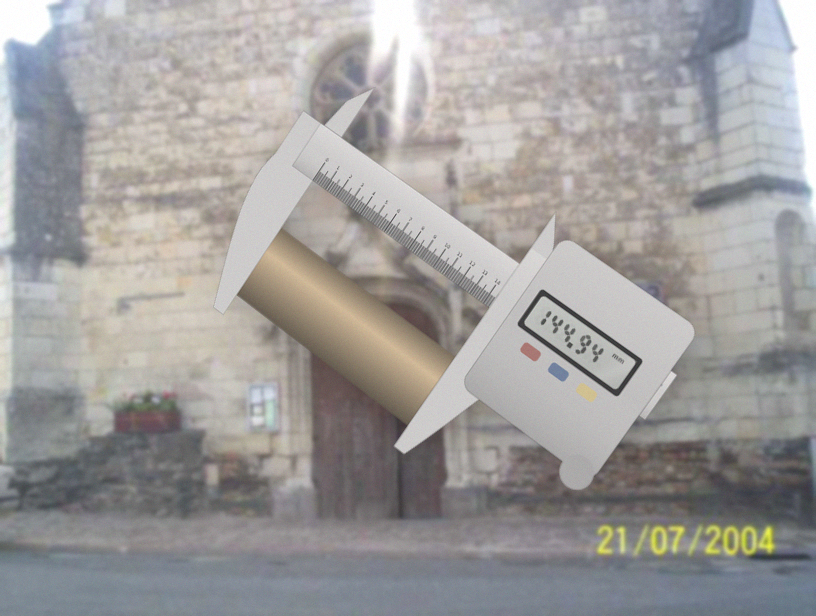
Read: 144.94mm
